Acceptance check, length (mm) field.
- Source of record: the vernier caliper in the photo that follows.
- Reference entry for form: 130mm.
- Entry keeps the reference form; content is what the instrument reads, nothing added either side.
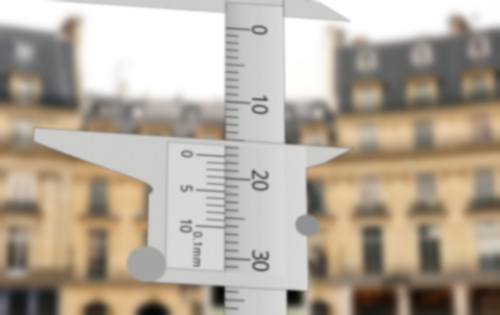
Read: 17.2mm
